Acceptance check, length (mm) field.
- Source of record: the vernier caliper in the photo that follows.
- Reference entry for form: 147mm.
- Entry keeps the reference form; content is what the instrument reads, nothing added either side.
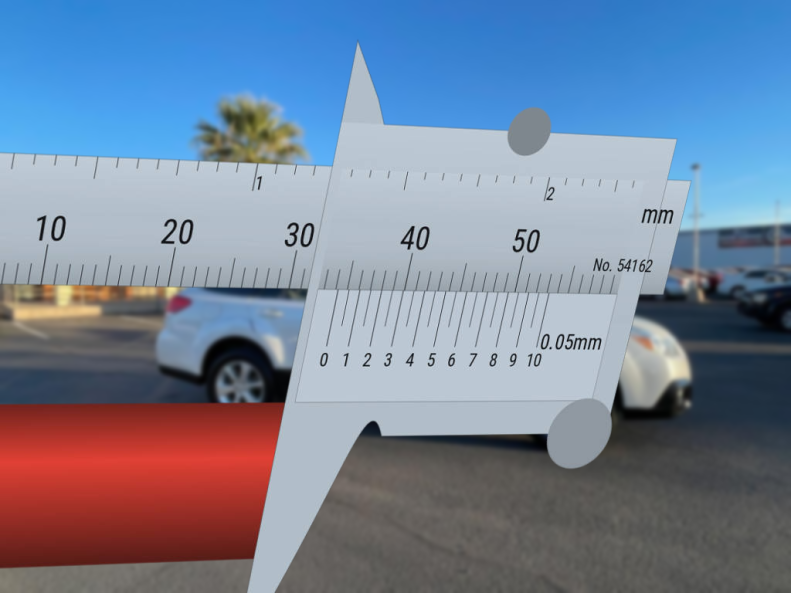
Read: 34.2mm
